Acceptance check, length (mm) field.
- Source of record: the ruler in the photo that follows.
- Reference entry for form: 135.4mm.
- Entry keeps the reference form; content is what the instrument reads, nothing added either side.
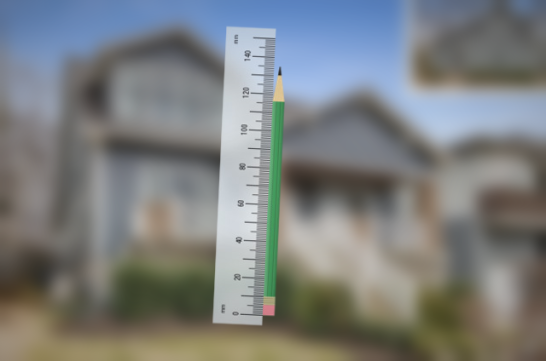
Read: 135mm
